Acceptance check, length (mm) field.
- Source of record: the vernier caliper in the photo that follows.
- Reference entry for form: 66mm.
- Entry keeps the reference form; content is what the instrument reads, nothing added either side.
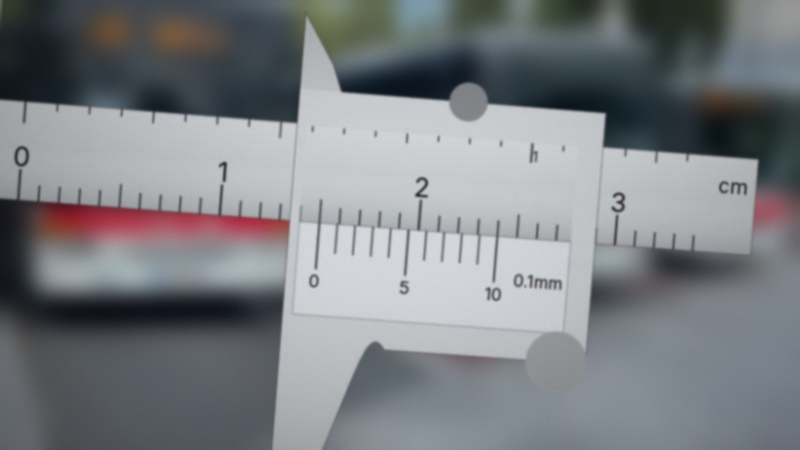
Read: 15.0mm
